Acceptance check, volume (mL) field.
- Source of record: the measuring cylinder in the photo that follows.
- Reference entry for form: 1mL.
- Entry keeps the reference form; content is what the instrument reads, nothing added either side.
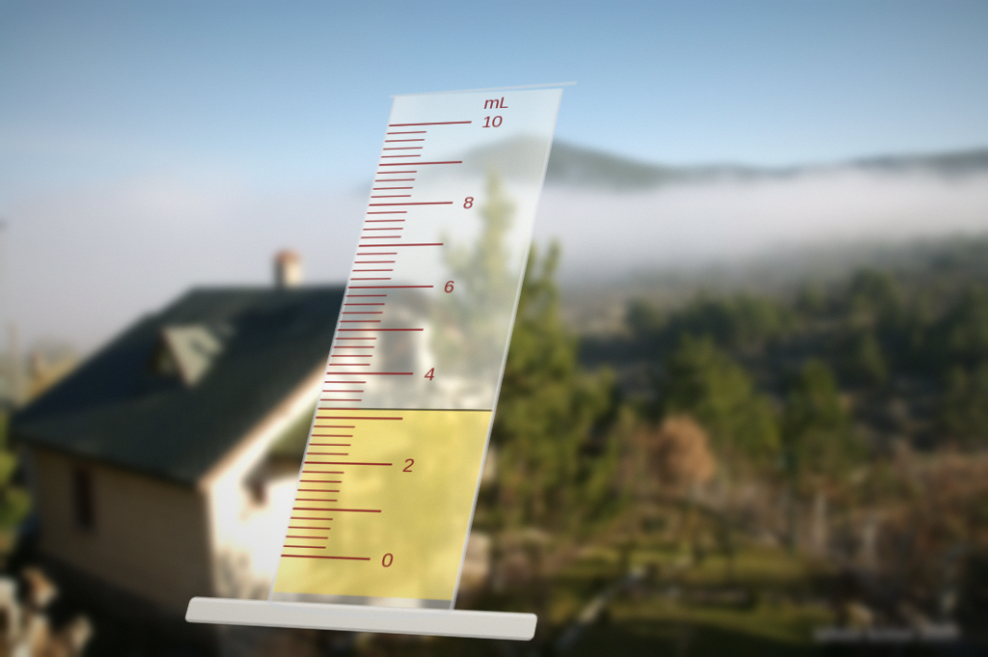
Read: 3.2mL
